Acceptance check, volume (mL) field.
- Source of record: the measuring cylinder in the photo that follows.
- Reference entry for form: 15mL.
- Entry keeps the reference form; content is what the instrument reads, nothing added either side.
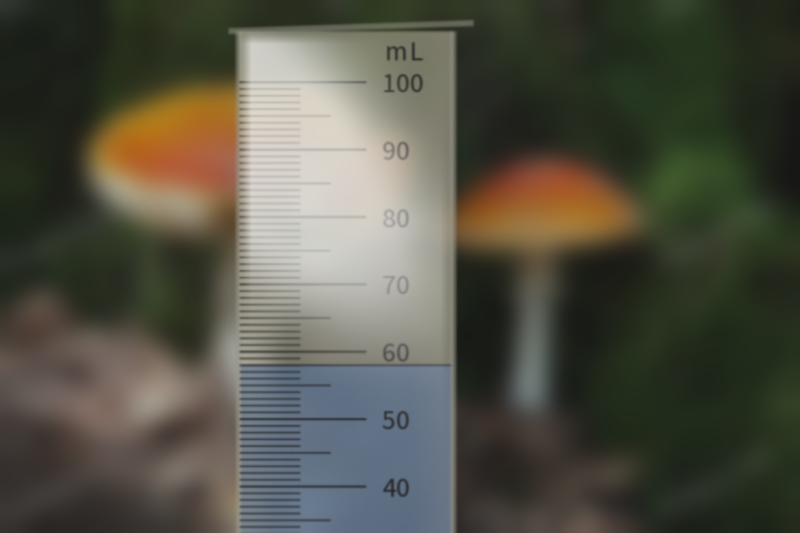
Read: 58mL
